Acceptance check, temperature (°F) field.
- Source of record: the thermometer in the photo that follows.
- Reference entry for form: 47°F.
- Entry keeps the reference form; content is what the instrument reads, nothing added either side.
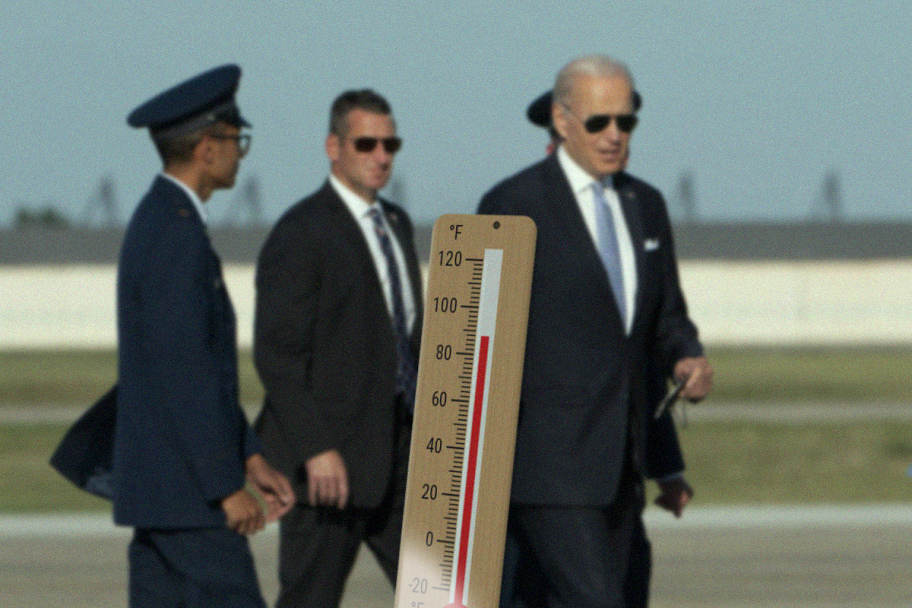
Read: 88°F
